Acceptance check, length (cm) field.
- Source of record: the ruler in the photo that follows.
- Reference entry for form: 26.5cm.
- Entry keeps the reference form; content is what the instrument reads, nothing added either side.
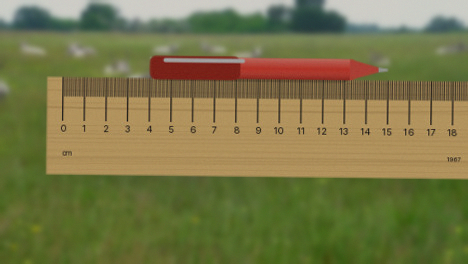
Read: 11cm
